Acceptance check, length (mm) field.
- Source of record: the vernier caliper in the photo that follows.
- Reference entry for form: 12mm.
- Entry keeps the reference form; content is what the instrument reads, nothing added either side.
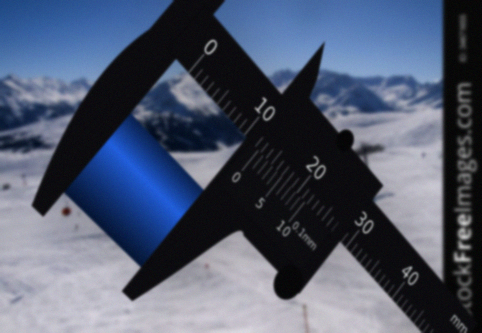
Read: 12.6mm
